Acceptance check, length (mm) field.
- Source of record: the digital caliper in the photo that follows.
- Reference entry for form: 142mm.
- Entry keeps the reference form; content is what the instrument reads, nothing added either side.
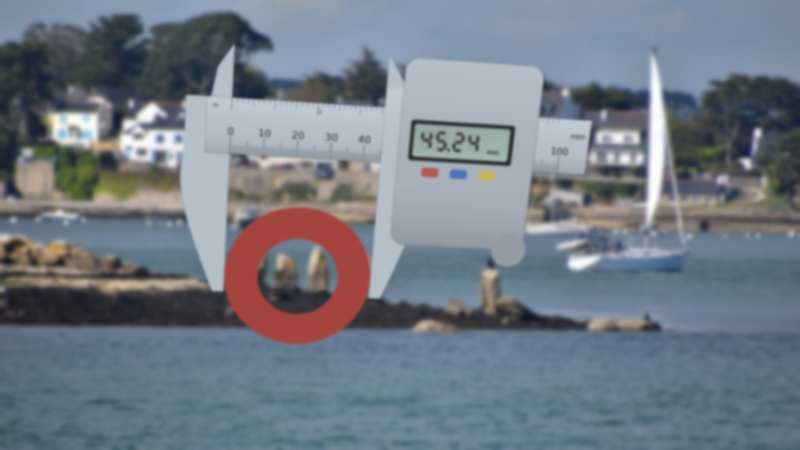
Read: 45.24mm
